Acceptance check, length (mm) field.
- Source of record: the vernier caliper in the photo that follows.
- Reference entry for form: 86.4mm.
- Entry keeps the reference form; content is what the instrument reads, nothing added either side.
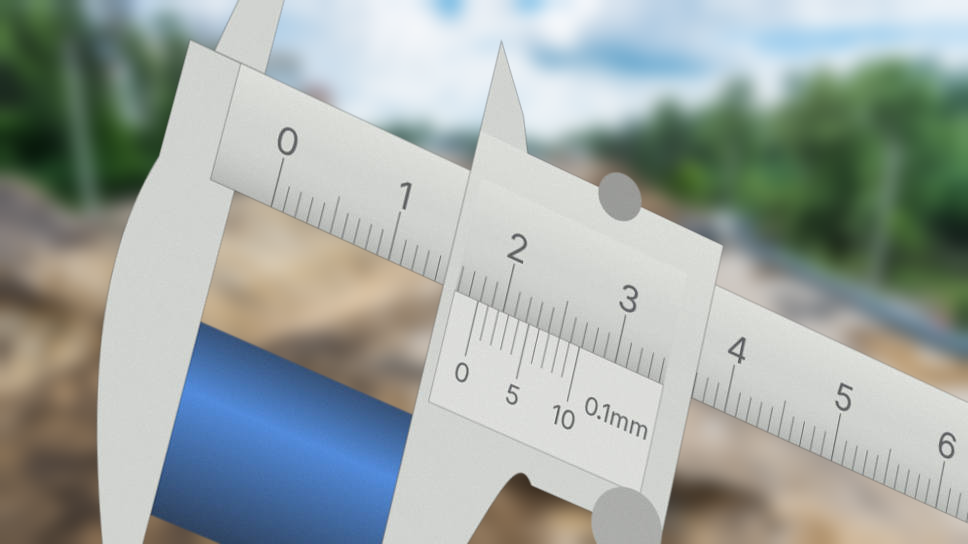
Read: 17.8mm
